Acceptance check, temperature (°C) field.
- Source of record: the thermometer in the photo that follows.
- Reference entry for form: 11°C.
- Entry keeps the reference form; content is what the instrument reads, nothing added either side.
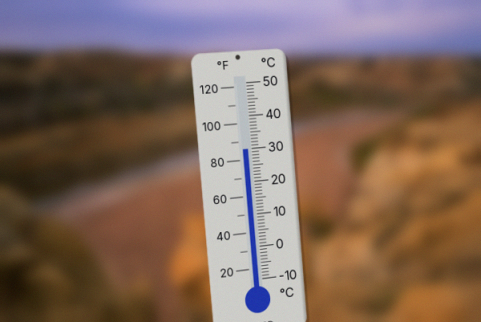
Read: 30°C
